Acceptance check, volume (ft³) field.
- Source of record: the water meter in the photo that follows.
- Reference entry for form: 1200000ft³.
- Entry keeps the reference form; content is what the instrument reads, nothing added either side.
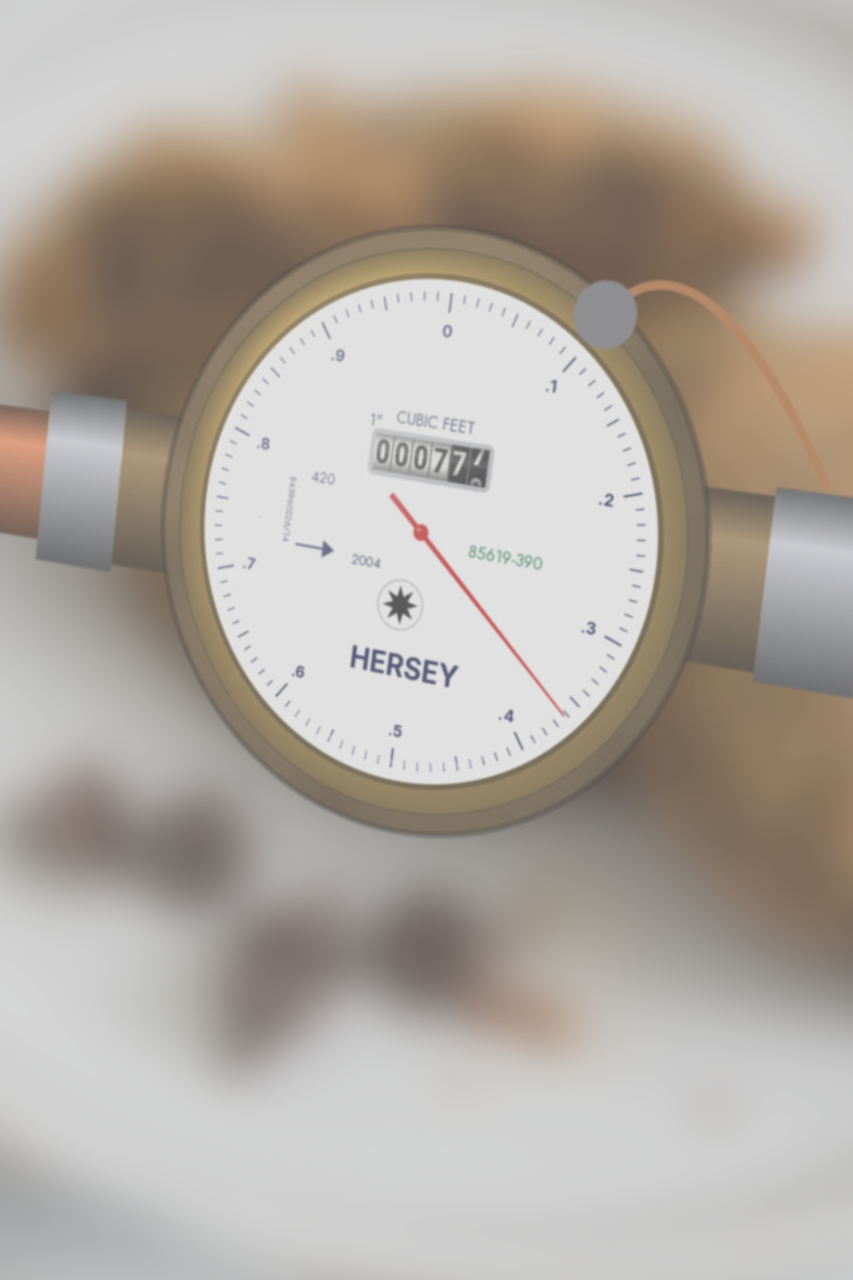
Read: 777.36ft³
